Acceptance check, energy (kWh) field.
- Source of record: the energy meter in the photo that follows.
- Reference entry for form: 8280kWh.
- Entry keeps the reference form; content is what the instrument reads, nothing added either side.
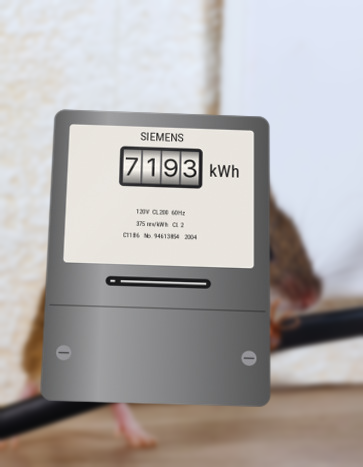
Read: 7193kWh
